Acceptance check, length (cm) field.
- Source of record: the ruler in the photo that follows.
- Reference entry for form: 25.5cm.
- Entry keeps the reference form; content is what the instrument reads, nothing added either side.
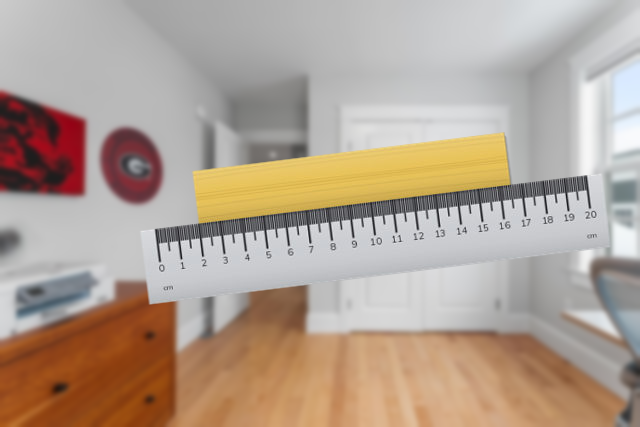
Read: 14.5cm
